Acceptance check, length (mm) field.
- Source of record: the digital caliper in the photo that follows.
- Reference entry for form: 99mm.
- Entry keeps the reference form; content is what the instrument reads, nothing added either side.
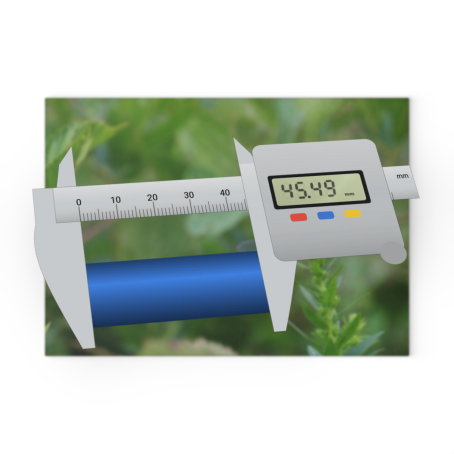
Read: 45.49mm
